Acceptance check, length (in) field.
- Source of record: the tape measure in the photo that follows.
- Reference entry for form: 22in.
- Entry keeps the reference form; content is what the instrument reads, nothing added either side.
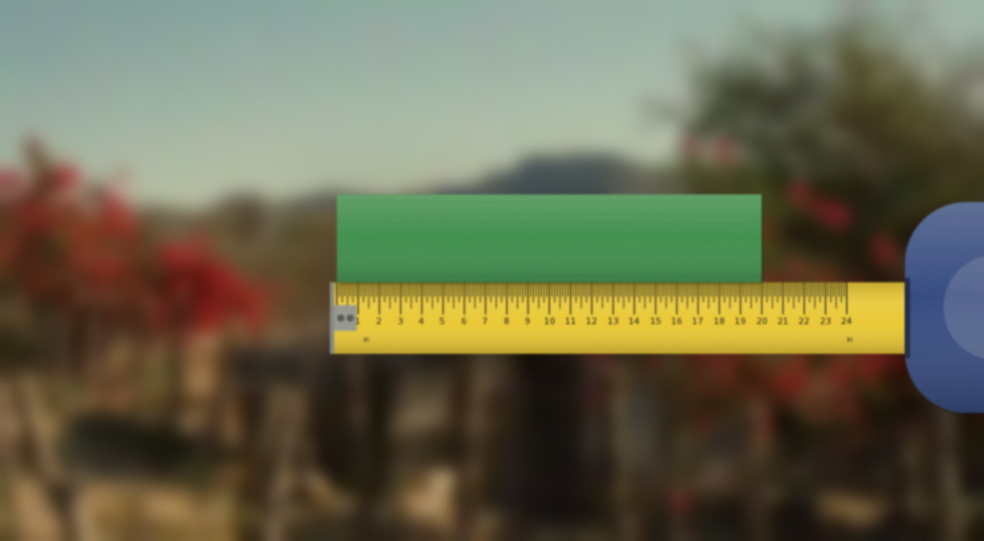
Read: 20in
